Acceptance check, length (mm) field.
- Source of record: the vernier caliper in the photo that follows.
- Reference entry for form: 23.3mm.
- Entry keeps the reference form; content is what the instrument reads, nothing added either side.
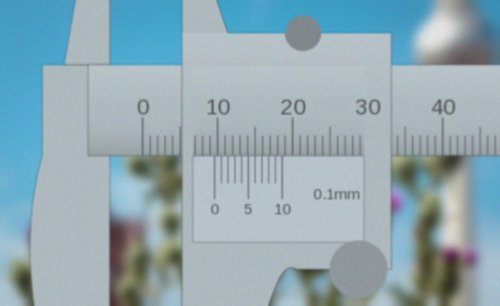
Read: 9.6mm
